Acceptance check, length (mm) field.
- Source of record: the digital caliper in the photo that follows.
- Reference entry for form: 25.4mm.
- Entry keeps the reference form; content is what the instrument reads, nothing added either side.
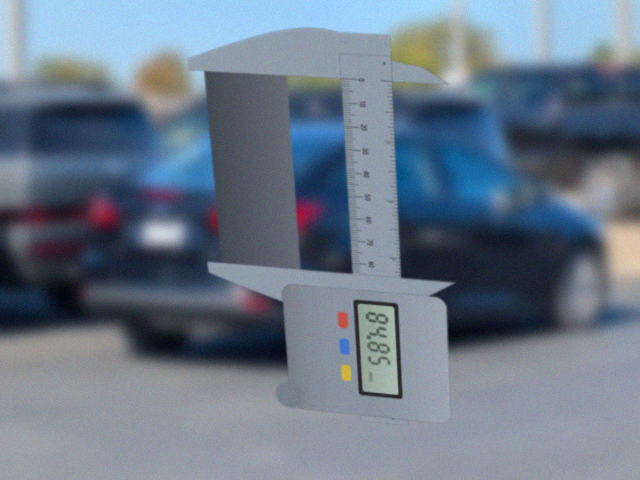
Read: 84.85mm
